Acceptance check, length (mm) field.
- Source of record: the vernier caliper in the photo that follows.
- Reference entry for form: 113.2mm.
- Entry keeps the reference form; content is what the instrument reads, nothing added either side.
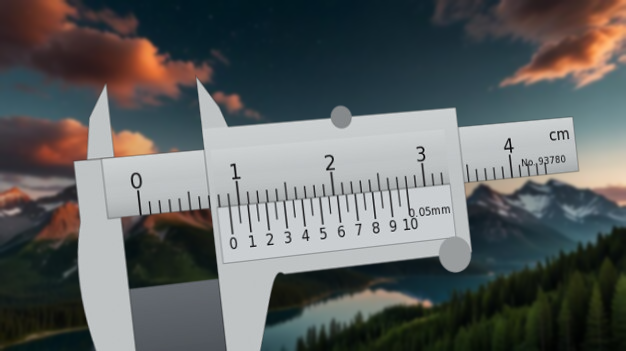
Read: 9.0mm
